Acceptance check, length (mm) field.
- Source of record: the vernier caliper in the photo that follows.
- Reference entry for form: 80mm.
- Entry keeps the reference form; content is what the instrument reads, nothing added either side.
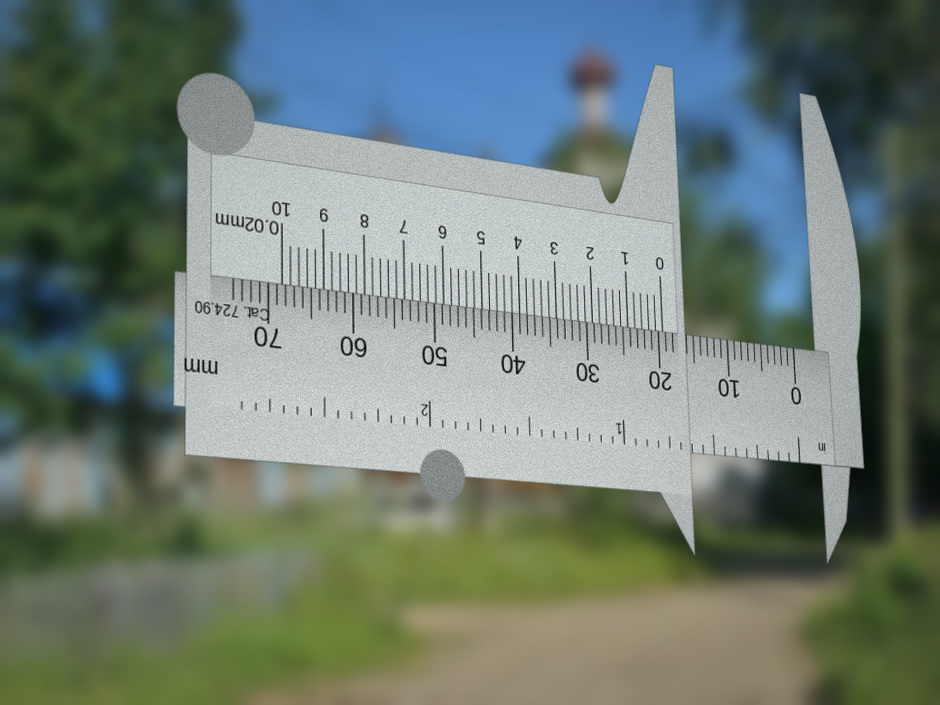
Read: 19.4mm
